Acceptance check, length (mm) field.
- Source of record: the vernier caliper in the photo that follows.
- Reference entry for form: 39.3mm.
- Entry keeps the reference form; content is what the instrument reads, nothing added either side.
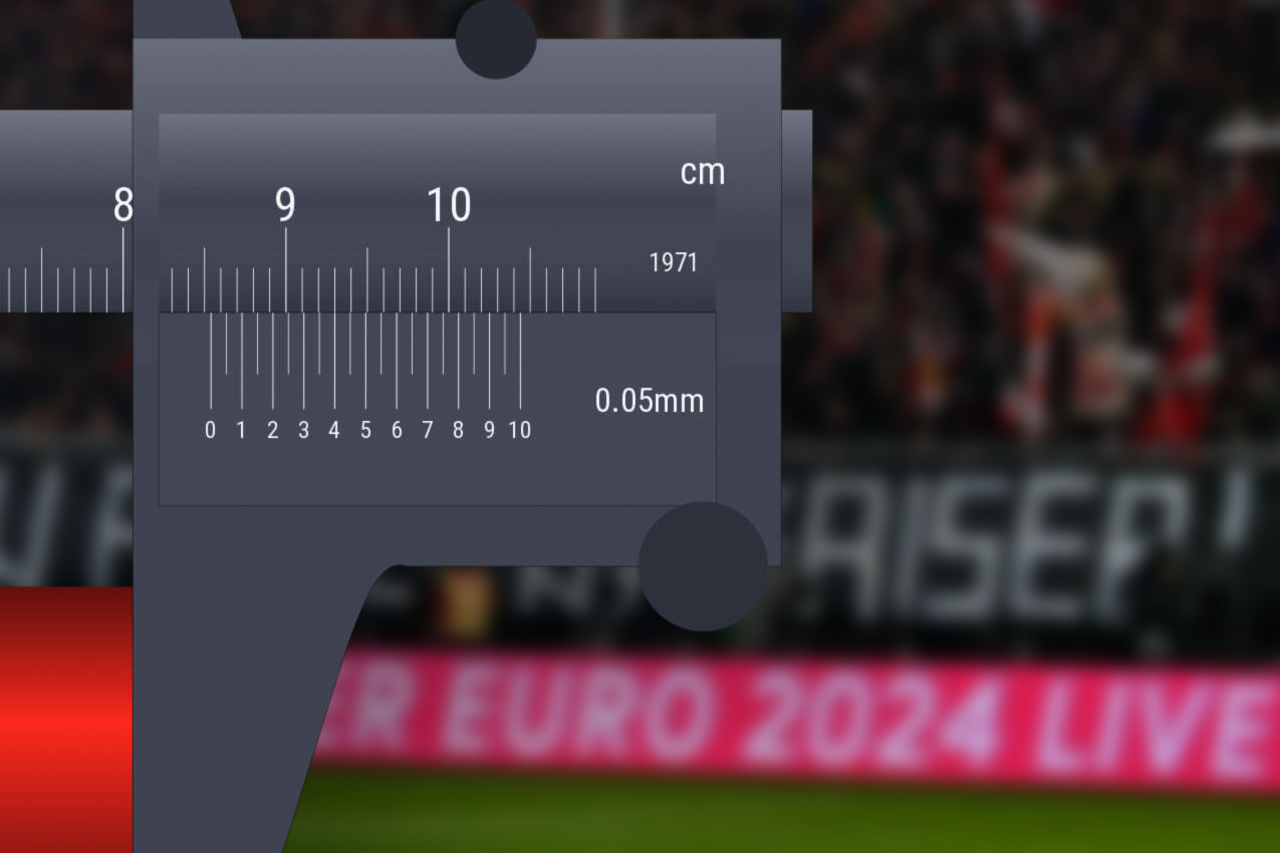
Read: 85.4mm
